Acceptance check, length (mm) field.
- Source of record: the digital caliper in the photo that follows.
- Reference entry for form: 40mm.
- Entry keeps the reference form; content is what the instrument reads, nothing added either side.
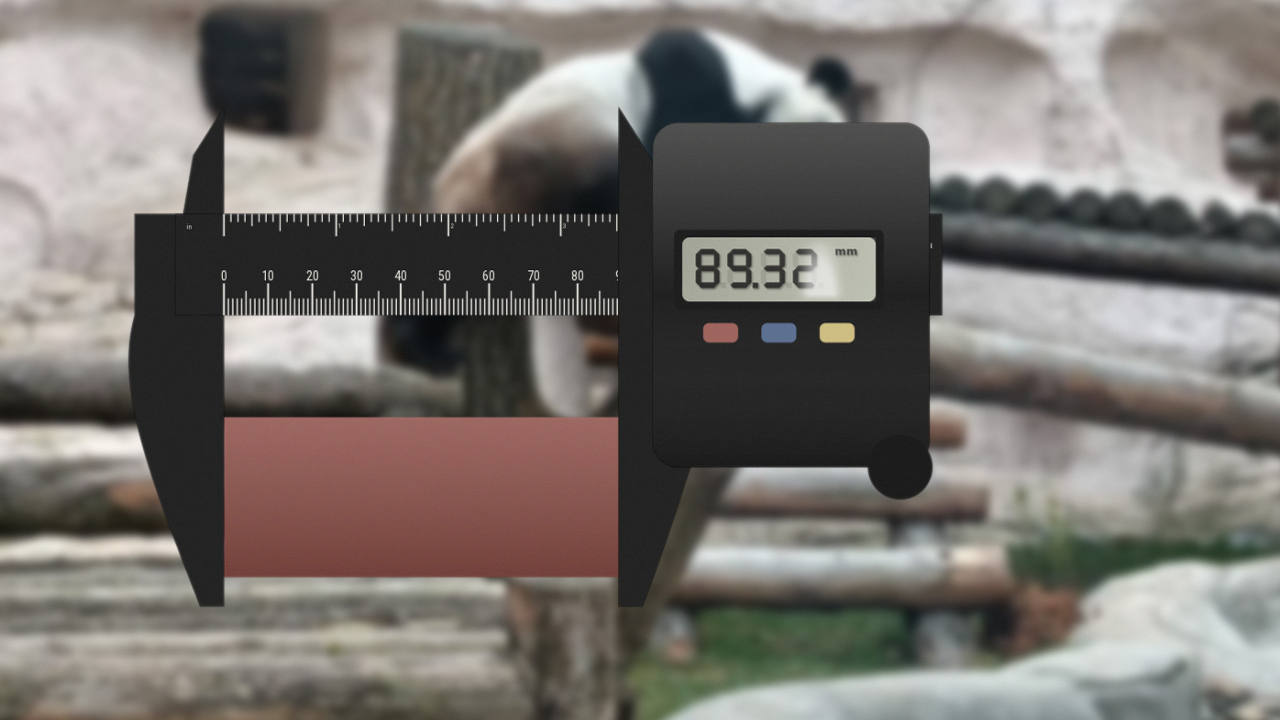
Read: 89.32mm
